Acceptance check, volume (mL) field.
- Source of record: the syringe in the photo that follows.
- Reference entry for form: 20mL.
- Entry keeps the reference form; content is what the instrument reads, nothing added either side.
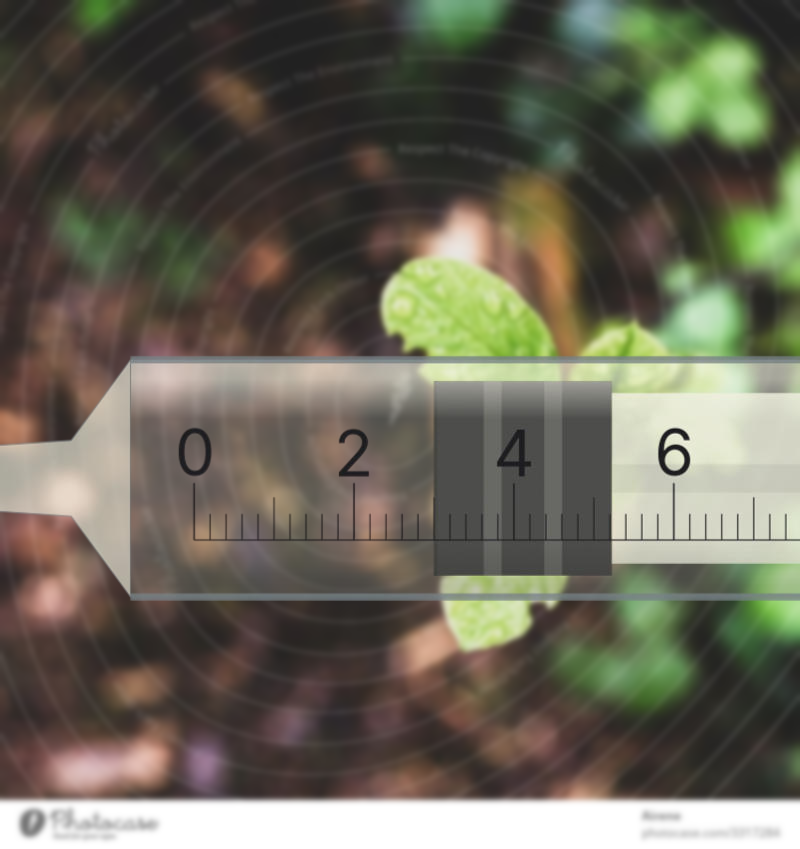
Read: 3mL
